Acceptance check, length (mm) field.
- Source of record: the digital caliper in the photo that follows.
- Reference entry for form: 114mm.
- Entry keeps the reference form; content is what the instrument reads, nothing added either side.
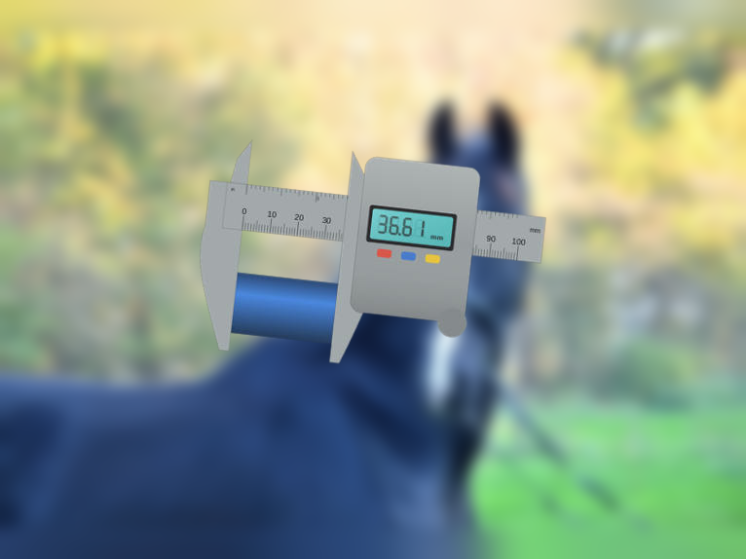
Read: 36.61mm
